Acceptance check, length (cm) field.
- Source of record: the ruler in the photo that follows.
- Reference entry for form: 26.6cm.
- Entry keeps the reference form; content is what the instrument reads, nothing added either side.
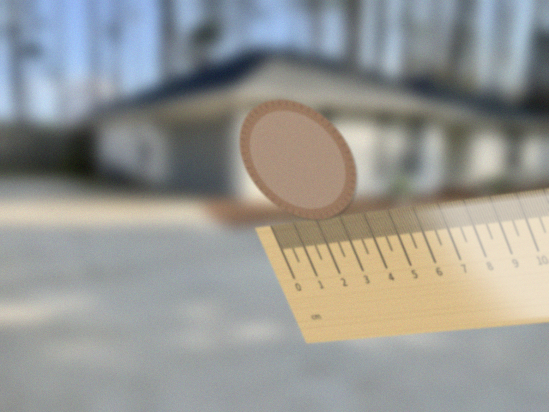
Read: 4.5cm
